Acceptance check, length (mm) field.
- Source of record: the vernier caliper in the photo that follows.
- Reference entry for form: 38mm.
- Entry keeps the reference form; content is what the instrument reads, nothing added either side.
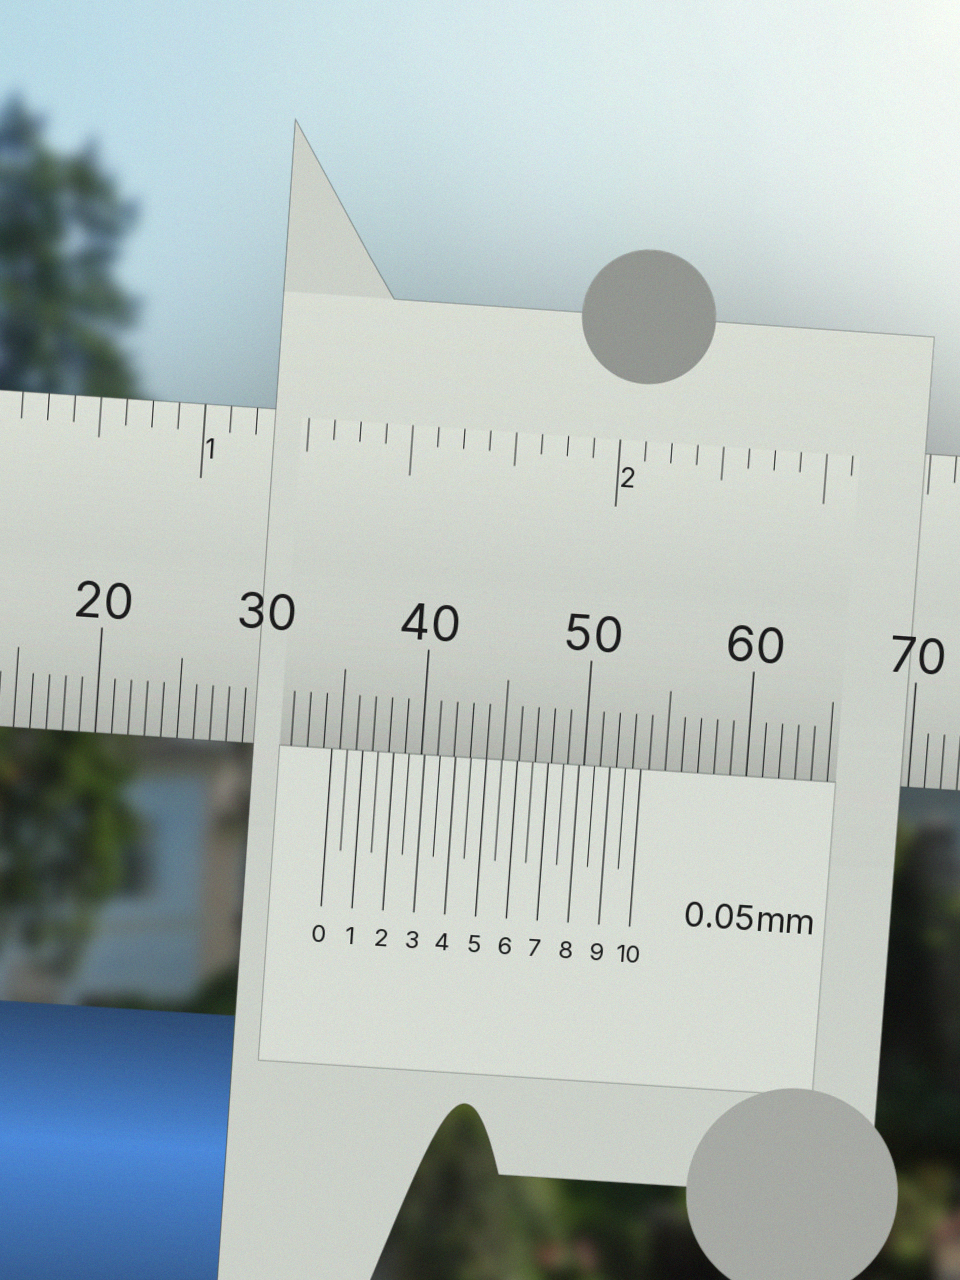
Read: 34.5mm
